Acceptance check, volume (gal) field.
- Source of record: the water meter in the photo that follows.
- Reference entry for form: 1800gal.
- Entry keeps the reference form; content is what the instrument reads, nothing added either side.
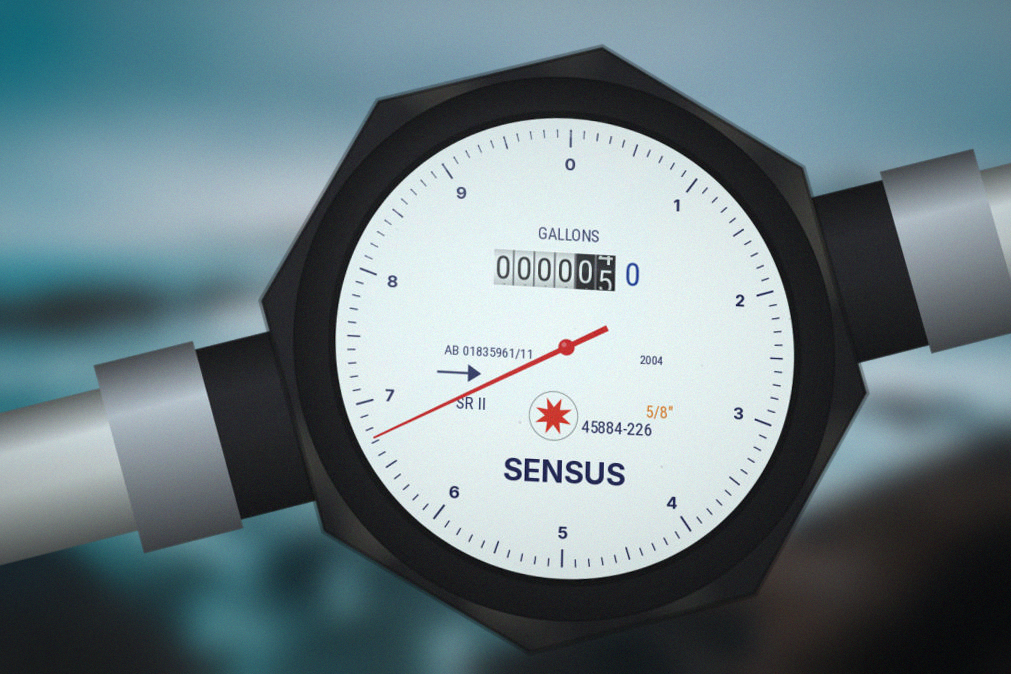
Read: 46.7gal
